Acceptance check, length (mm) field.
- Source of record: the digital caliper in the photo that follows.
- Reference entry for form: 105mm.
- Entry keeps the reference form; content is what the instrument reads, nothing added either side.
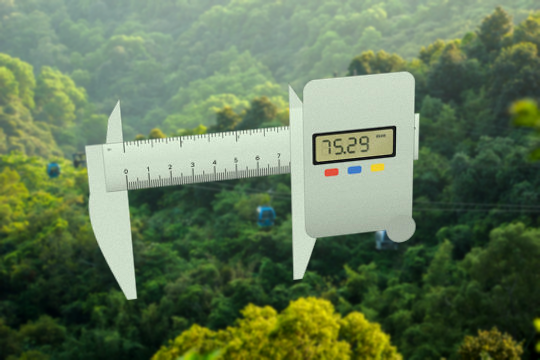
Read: 75.29mm
